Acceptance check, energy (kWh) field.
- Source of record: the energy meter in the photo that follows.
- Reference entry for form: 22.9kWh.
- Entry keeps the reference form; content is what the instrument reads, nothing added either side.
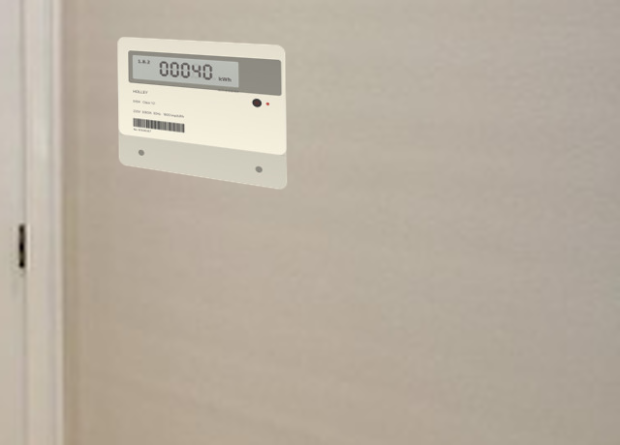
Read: 40kWh
